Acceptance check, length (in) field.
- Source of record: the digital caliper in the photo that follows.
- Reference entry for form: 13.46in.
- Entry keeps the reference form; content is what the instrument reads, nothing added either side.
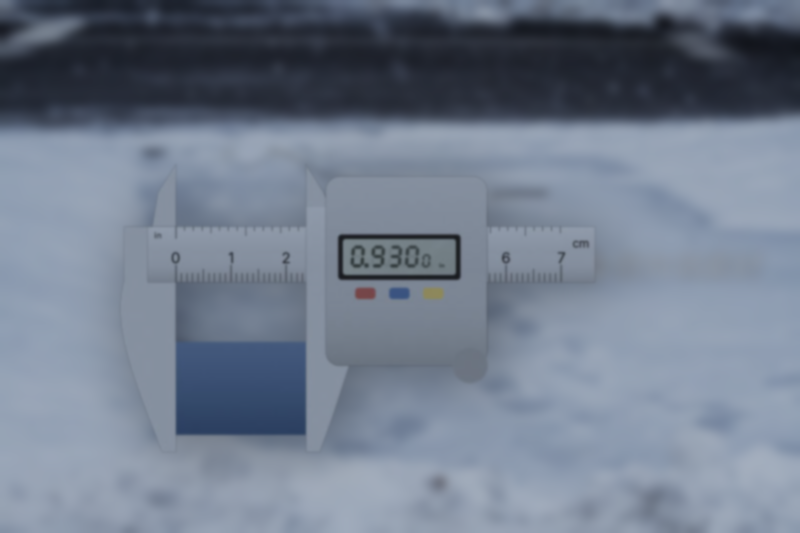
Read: 0.9300in
